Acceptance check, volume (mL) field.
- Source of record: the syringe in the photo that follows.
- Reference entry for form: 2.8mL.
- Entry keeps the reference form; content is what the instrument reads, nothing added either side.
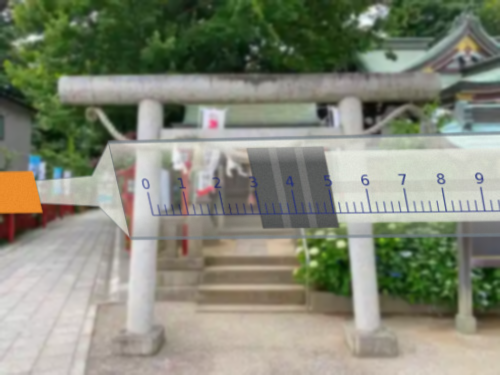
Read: 3mL
